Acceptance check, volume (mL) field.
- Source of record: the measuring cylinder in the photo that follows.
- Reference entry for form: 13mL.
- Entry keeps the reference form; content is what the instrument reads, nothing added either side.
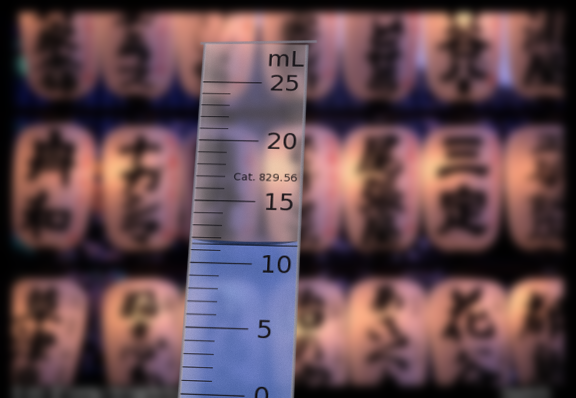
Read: 11.5mL
